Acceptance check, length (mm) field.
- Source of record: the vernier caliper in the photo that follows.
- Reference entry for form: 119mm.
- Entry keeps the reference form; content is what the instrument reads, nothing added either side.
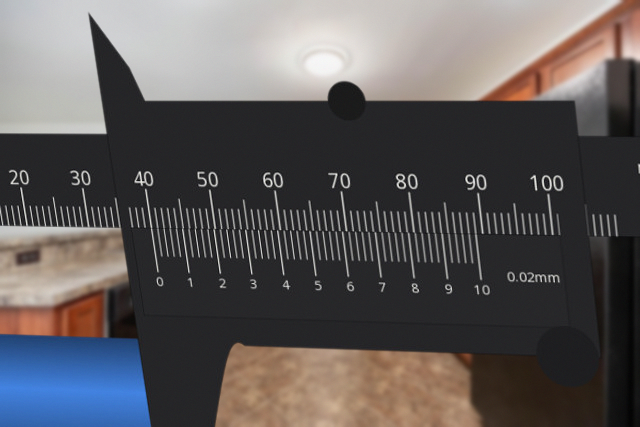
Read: 40.0mm
